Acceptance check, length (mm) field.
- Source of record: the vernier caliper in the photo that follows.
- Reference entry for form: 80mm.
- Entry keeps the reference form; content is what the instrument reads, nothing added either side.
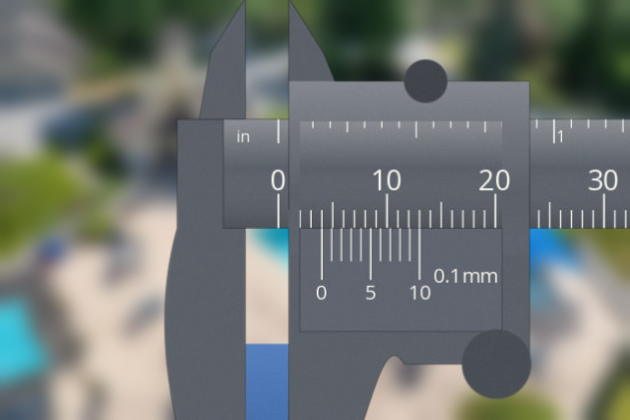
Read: 4.0mm
